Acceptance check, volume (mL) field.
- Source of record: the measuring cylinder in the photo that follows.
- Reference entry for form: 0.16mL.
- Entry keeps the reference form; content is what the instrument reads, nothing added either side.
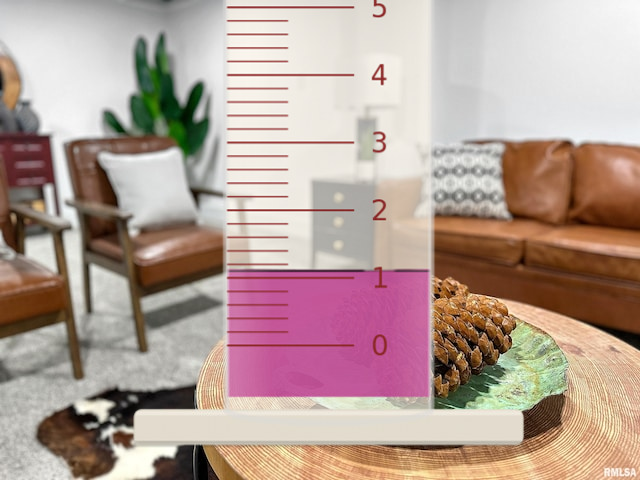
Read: 1.1mL
